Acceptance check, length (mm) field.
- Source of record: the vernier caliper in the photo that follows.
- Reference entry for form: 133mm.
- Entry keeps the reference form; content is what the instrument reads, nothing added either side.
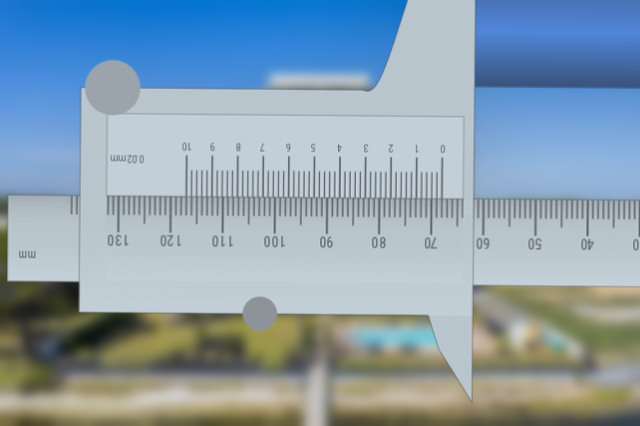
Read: 68.0mm
